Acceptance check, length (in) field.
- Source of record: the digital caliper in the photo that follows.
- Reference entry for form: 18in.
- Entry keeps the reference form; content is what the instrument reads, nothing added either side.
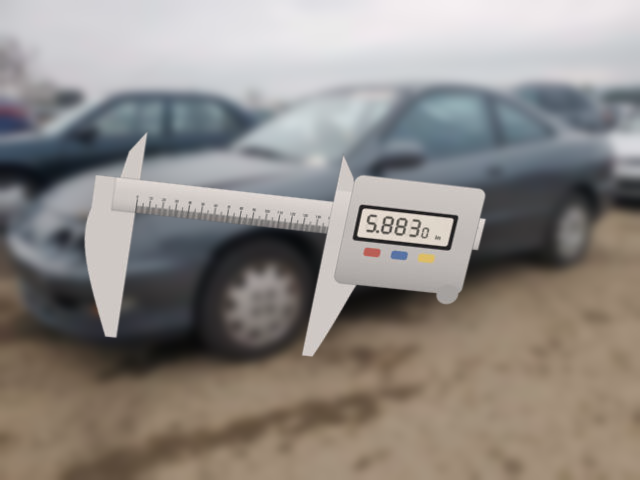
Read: 5.8830in
